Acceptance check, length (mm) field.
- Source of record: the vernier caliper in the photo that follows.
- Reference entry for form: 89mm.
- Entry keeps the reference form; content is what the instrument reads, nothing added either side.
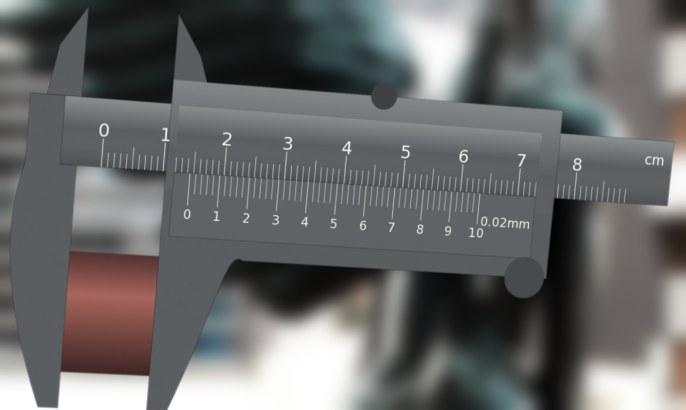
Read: 14.4mm
